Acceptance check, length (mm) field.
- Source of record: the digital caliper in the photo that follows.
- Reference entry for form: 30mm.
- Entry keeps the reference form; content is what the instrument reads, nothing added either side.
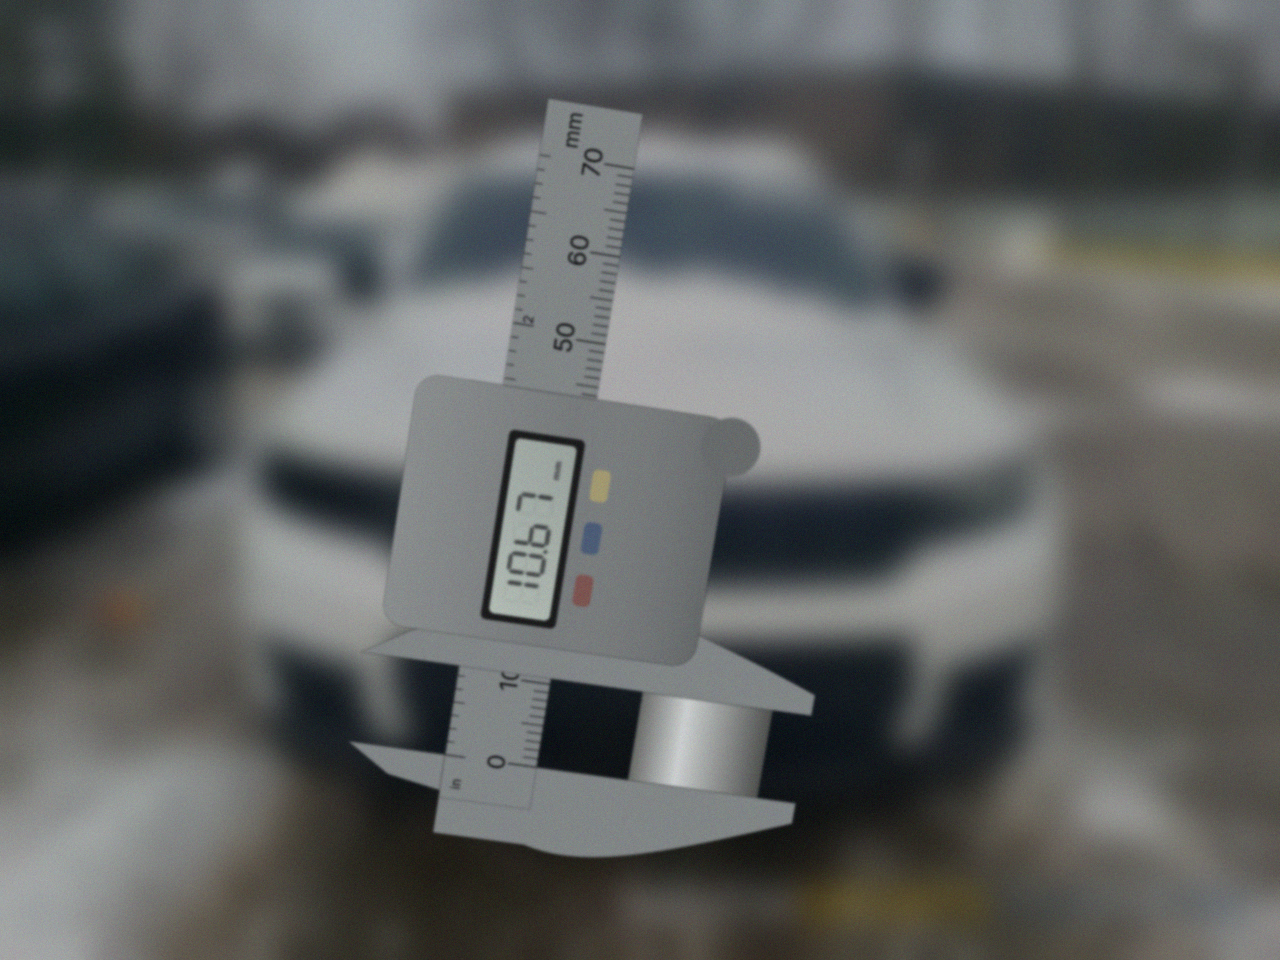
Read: 10.67mm
